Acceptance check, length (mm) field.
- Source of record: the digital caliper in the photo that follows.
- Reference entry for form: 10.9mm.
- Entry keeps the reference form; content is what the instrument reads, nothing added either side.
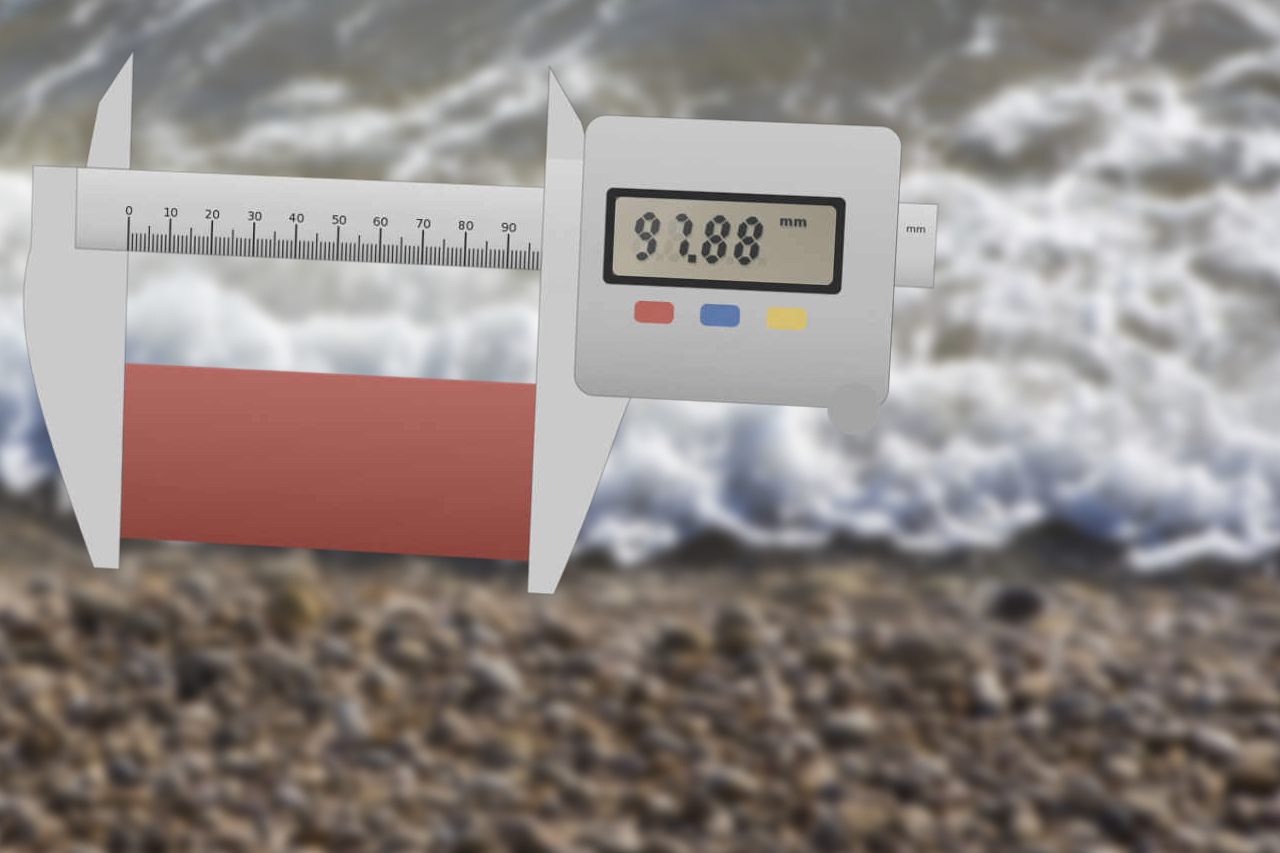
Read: 97.88mm
